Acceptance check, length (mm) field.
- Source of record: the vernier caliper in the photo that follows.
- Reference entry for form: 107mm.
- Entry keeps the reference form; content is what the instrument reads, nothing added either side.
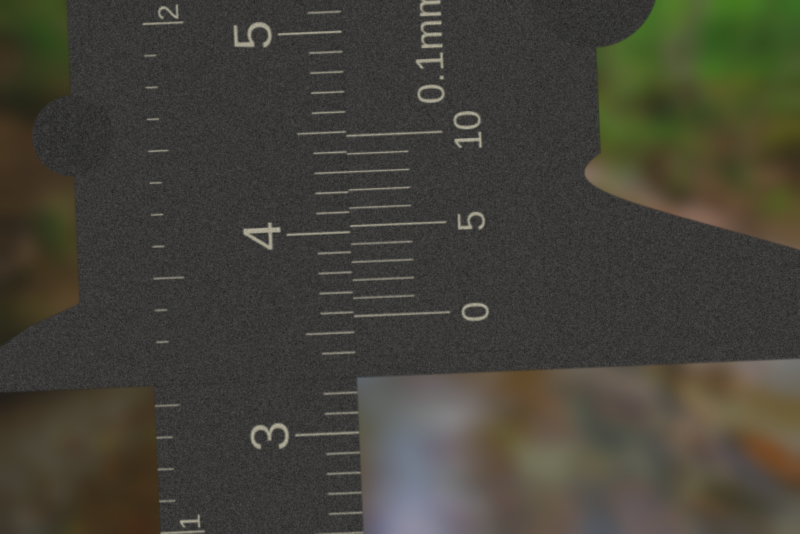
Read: 35.8mm
